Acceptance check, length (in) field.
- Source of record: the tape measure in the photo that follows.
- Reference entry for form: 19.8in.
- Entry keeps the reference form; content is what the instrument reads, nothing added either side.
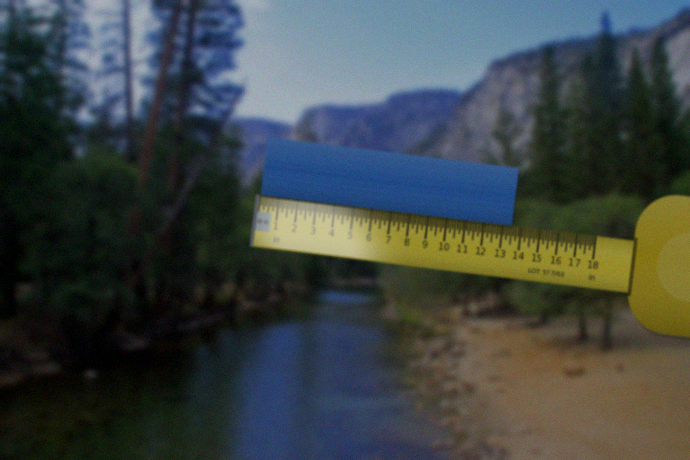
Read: 13.5in
